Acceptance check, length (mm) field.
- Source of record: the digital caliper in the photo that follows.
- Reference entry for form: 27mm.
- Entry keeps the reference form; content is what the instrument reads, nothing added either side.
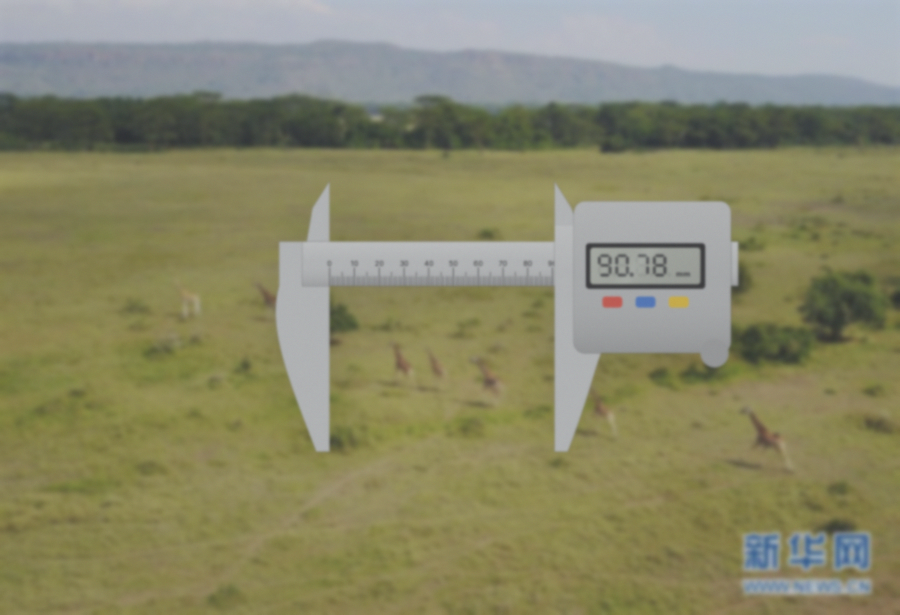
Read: 90.78mm
